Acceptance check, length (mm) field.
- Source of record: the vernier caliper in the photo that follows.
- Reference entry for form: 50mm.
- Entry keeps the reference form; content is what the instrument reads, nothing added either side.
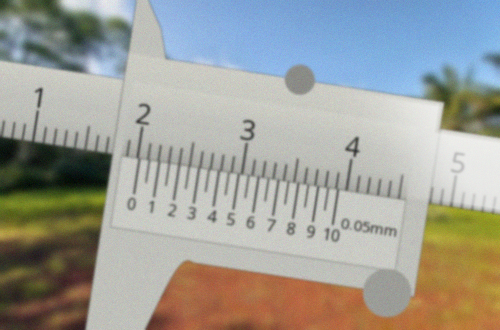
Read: 20.2mm
